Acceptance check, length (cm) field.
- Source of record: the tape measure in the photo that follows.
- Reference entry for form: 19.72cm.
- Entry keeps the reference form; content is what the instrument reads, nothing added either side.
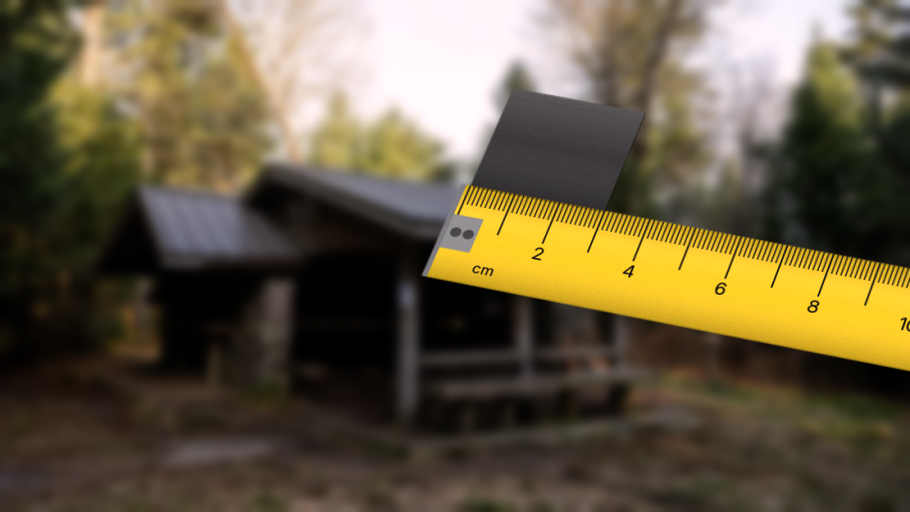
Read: 3cm
